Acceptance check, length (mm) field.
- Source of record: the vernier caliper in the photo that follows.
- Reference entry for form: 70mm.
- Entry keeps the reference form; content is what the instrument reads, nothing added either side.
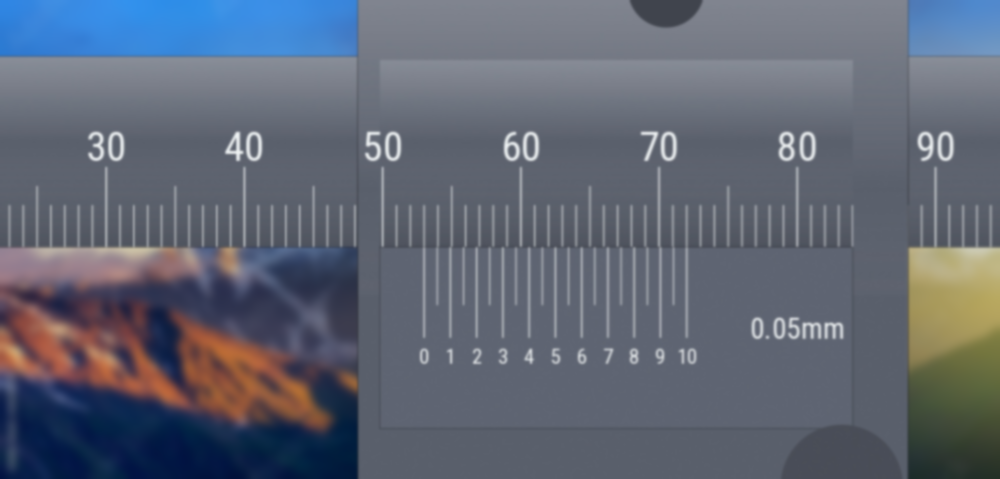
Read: 53.0mm
